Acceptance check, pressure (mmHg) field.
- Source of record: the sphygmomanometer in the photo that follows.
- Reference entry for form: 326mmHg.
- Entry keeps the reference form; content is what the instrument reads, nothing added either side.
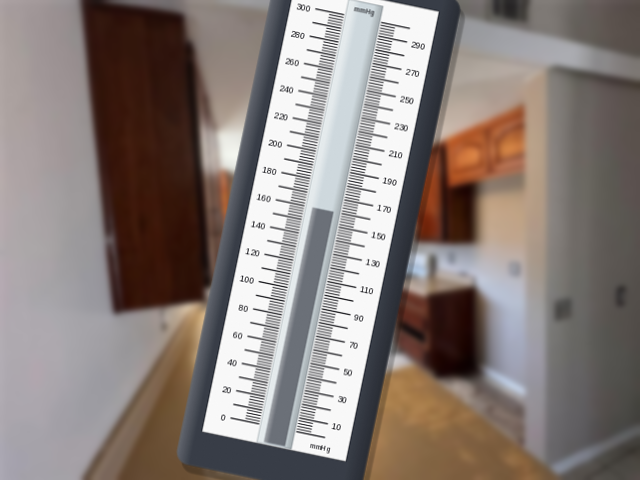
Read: 160mmHg
